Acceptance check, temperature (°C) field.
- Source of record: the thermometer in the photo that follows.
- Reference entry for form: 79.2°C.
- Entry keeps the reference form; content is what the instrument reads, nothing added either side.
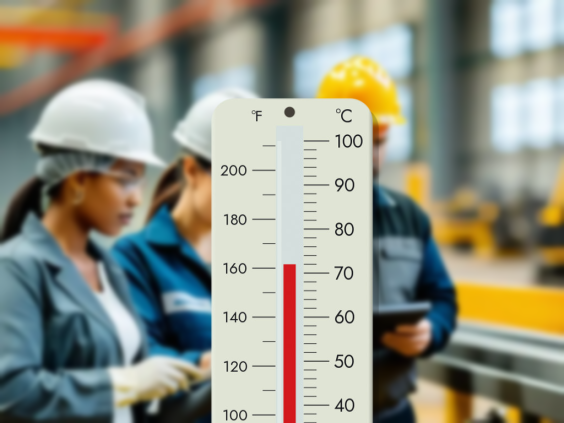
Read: 72°C
